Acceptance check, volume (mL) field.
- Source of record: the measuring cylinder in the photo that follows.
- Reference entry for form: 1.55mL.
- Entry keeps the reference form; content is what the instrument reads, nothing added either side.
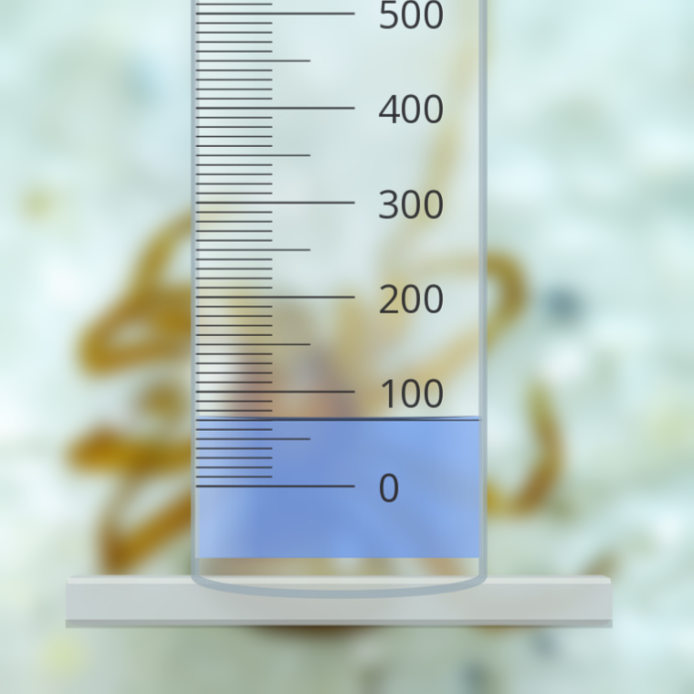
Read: 70mL
